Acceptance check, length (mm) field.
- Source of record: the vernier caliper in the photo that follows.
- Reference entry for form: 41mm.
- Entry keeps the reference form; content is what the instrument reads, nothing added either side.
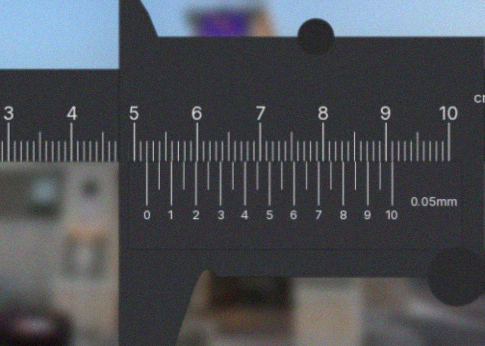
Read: 52.0mm
